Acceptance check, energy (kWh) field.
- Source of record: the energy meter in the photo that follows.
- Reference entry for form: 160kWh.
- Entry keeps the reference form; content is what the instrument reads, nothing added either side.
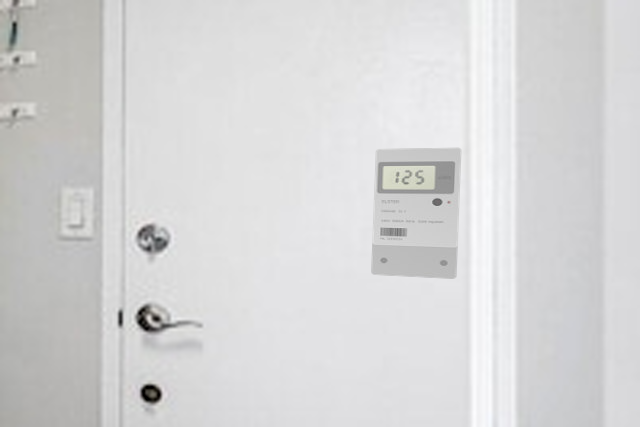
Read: 125kWh
